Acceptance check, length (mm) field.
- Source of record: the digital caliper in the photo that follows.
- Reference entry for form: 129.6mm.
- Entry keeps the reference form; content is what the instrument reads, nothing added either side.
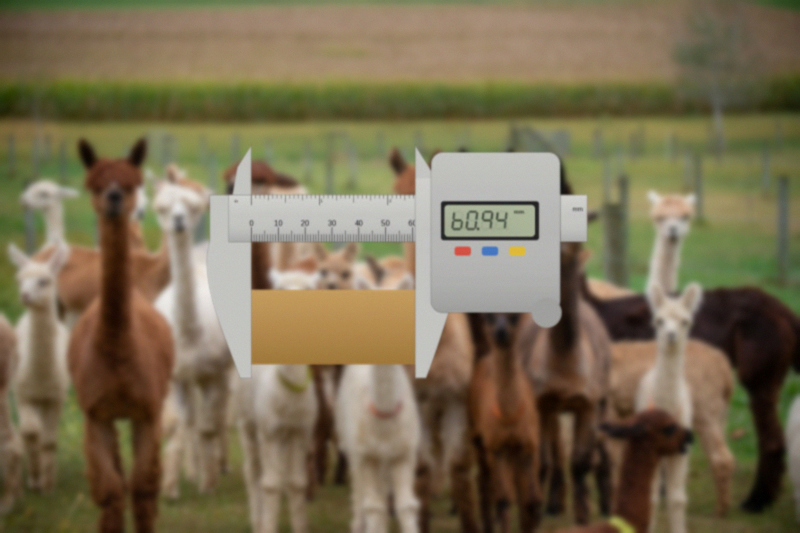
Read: 60.94mm
